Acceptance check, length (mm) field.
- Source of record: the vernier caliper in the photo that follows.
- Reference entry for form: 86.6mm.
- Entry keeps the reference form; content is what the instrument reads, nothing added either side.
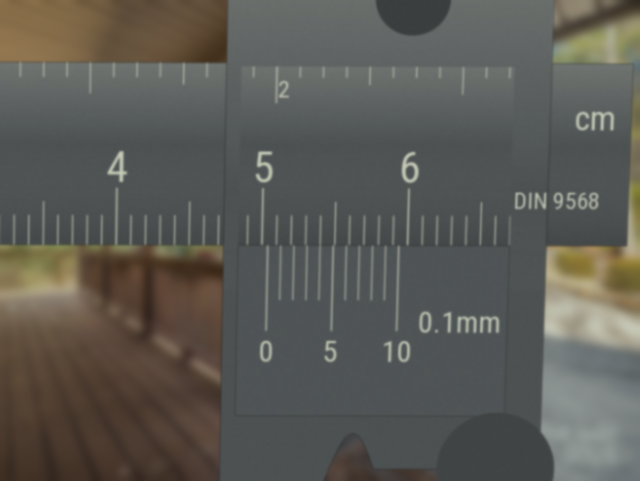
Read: 50.4mm
